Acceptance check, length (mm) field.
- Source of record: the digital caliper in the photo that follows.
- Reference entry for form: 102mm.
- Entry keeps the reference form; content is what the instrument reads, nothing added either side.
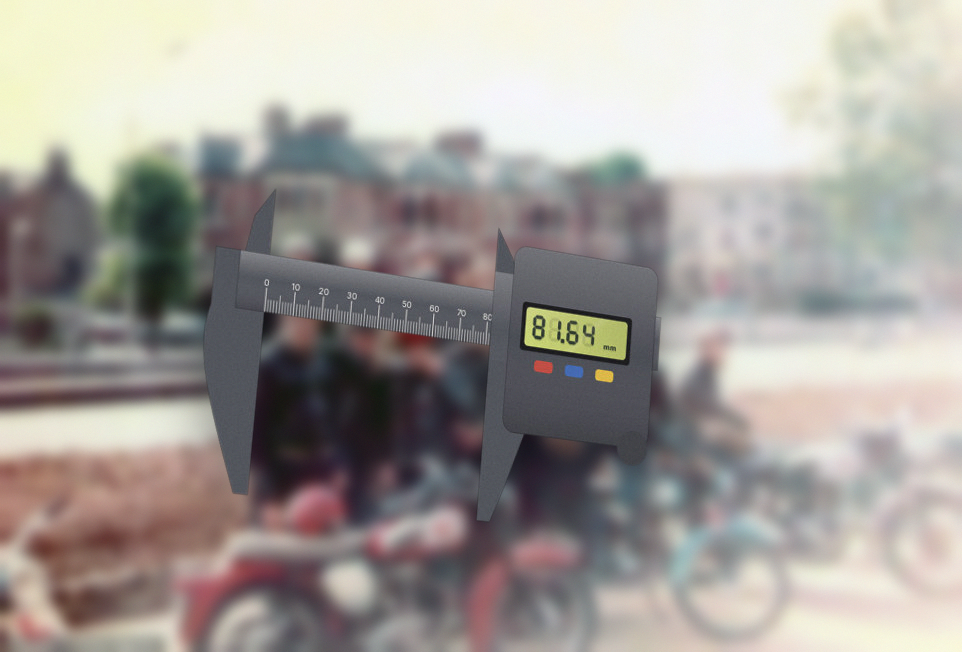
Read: 81.64mm
